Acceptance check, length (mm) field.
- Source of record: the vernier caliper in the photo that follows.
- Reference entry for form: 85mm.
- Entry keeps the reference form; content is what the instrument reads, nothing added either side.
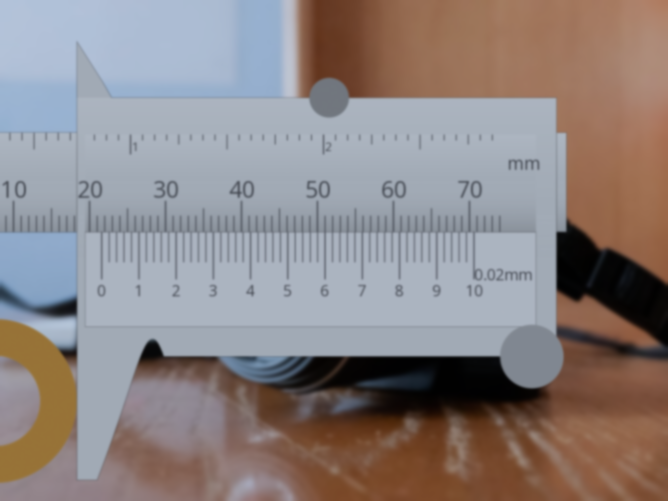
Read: 21.6mm
